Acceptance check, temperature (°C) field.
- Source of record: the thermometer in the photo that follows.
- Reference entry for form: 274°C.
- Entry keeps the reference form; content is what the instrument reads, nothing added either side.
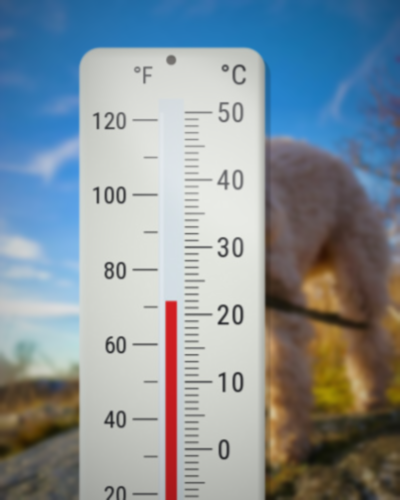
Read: 22°C
